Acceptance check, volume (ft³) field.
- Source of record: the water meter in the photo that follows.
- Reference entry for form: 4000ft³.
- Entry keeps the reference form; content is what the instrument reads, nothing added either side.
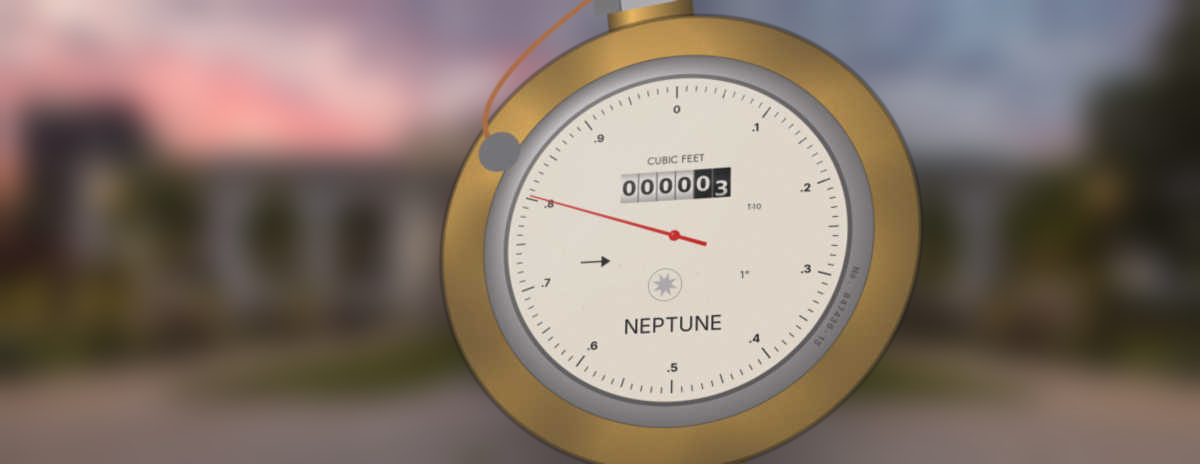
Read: 2.80ft³
